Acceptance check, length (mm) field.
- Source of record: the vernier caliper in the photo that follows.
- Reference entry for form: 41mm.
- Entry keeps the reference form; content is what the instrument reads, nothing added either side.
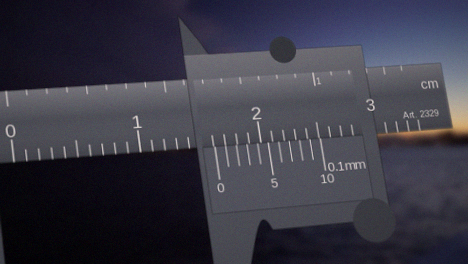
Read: 16.1mm
